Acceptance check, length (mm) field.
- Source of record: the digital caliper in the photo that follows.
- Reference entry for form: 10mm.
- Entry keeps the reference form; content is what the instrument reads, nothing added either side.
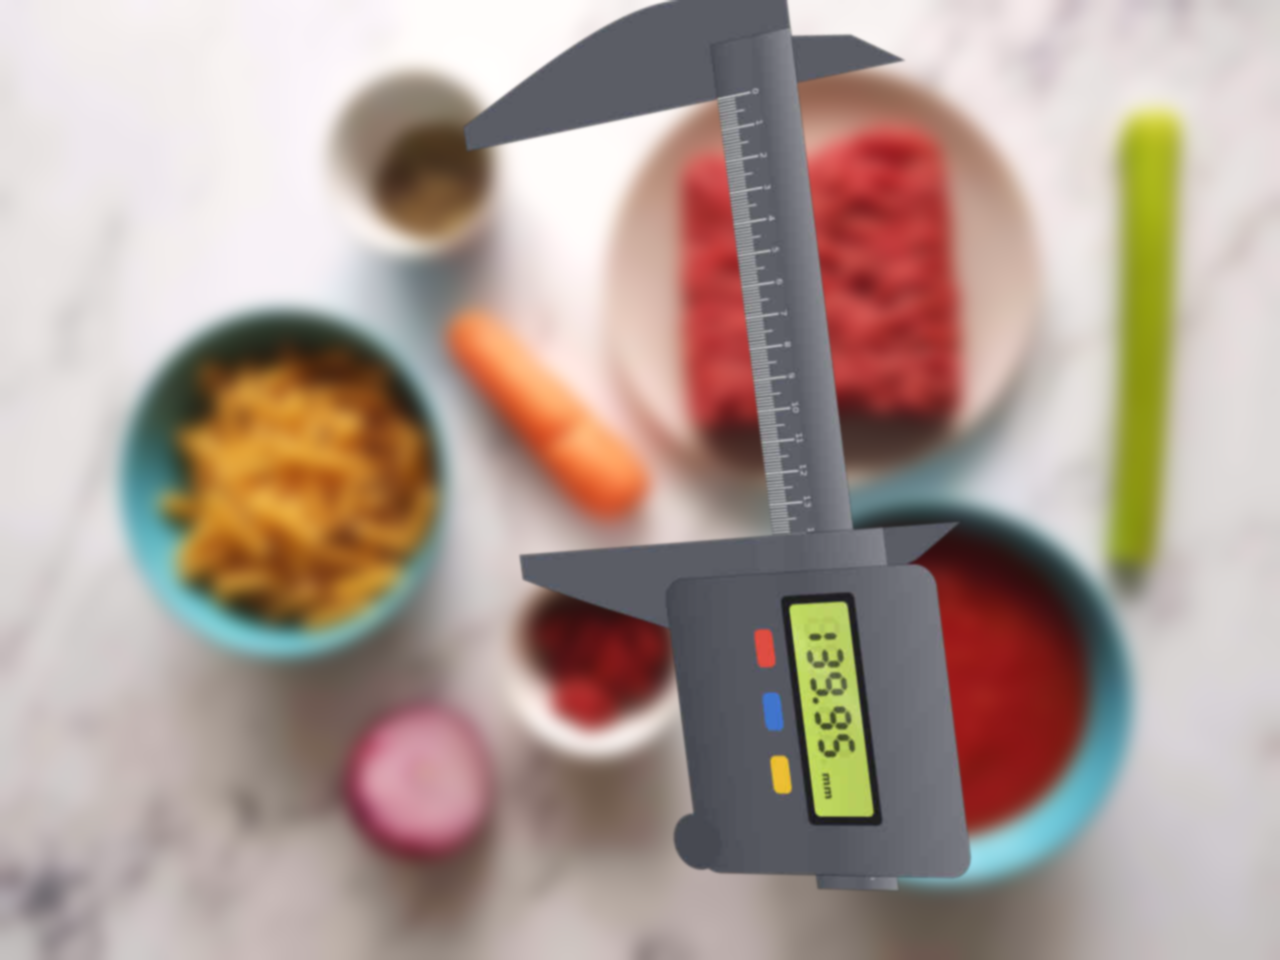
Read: 139.95mm
